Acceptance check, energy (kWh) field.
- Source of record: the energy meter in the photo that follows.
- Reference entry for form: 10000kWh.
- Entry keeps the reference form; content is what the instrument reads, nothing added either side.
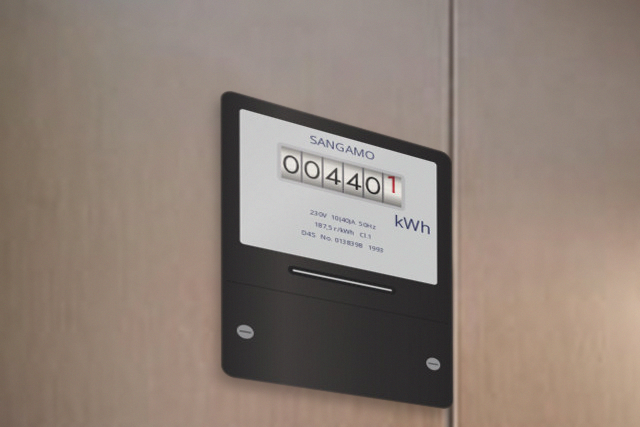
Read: 440.1kWh
